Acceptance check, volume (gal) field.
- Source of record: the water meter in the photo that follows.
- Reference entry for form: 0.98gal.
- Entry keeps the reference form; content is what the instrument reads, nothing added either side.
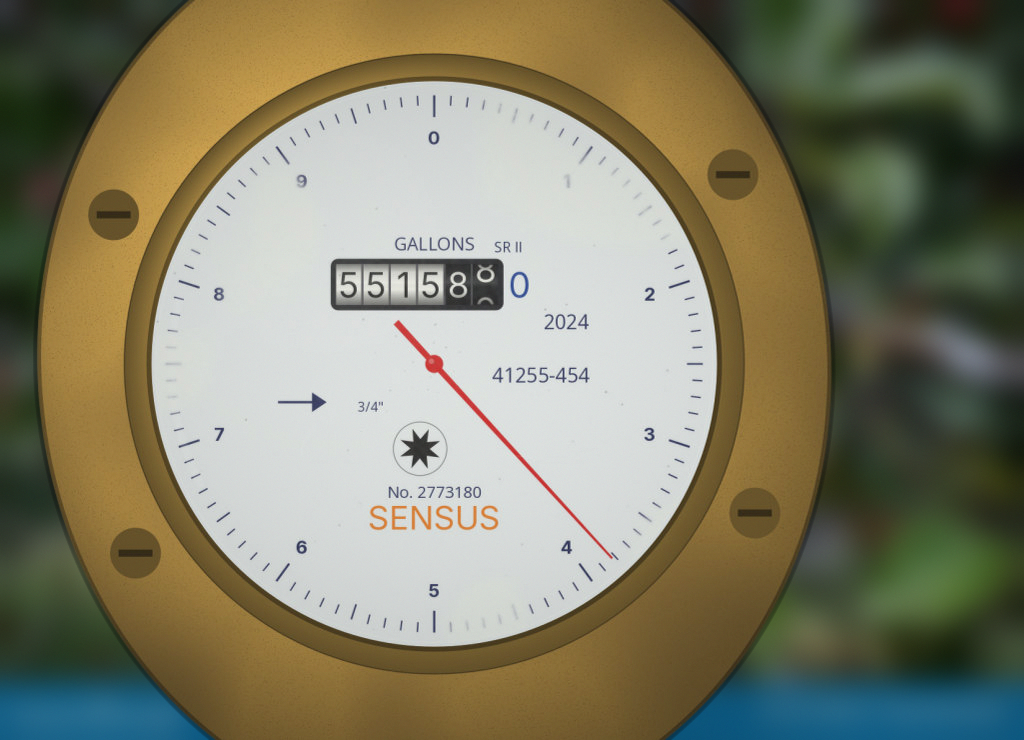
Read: 5515883.8gal
